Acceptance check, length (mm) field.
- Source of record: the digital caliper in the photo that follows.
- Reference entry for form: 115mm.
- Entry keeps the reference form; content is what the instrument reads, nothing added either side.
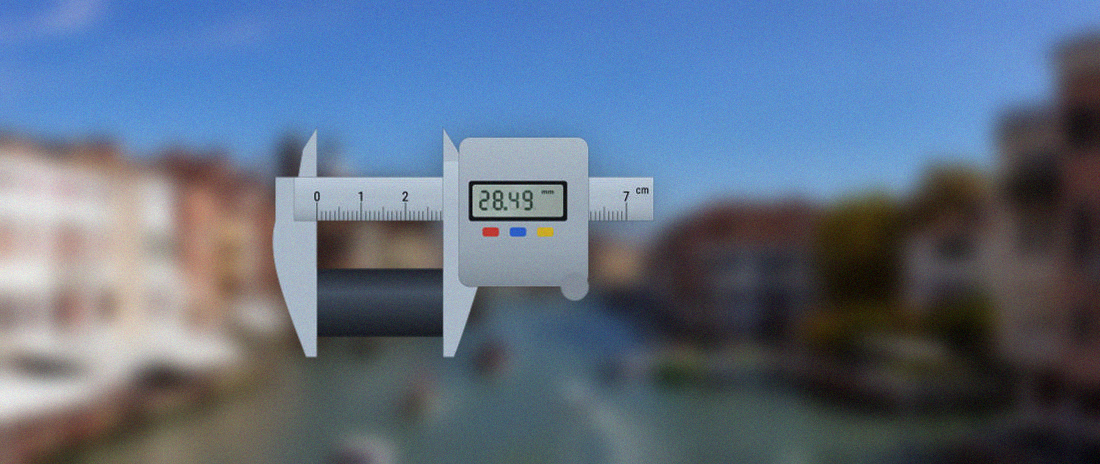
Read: 28.49mm
